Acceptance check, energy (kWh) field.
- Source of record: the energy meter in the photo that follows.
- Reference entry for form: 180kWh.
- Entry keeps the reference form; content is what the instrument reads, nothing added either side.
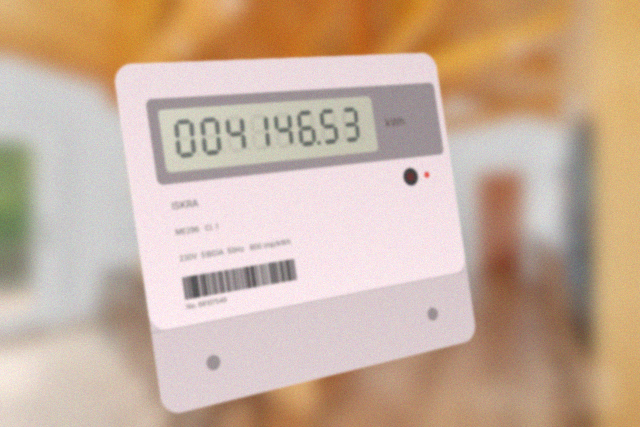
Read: 4146.53kWh
